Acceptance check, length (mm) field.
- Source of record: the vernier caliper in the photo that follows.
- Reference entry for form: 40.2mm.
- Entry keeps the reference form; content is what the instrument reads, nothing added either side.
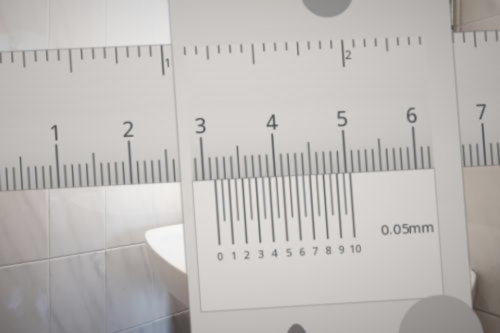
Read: 31.6mm
